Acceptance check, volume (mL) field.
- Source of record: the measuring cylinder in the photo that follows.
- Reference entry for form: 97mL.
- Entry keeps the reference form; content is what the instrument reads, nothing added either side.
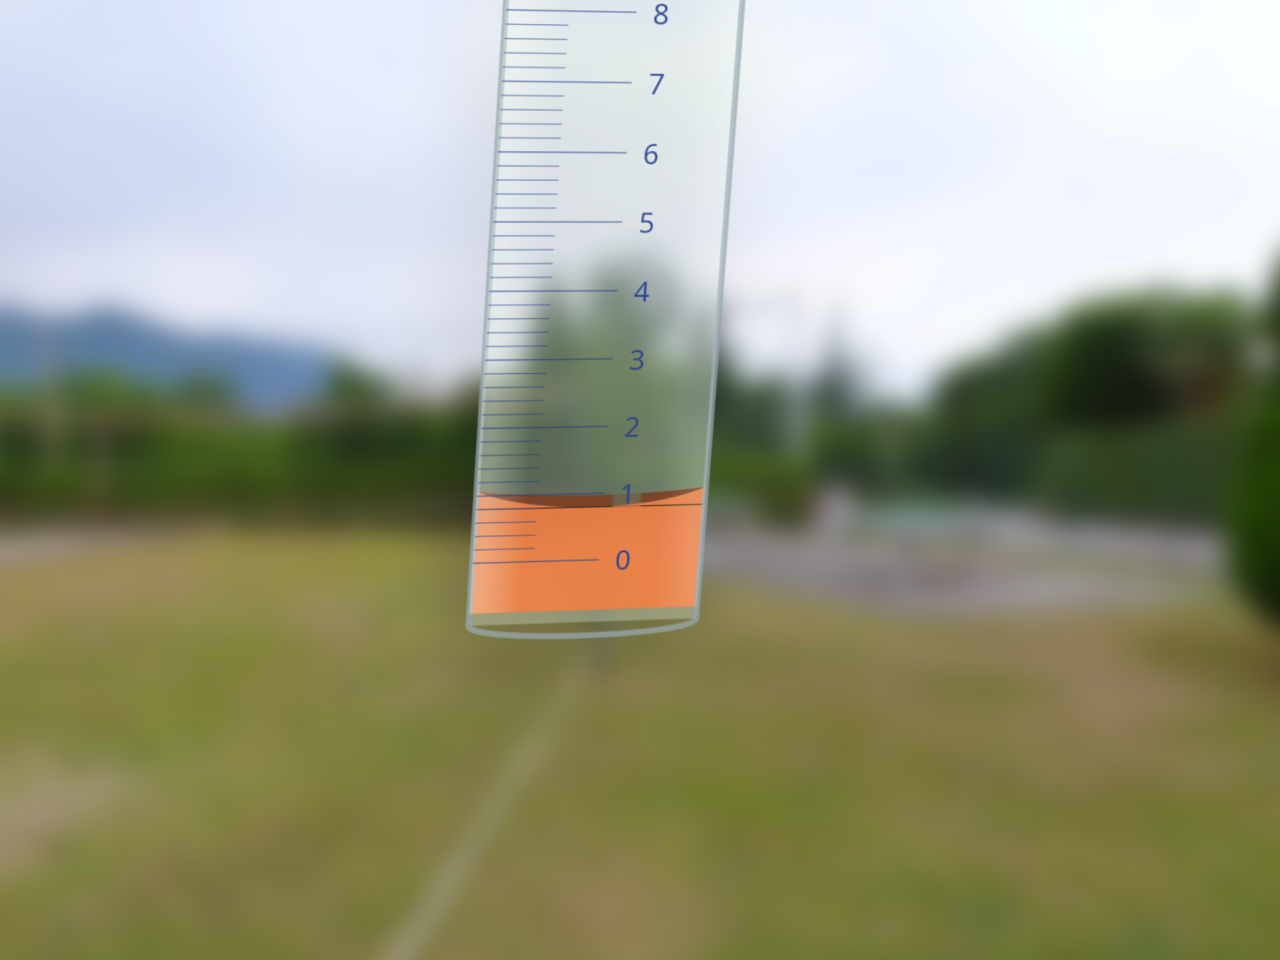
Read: 0.8mL
